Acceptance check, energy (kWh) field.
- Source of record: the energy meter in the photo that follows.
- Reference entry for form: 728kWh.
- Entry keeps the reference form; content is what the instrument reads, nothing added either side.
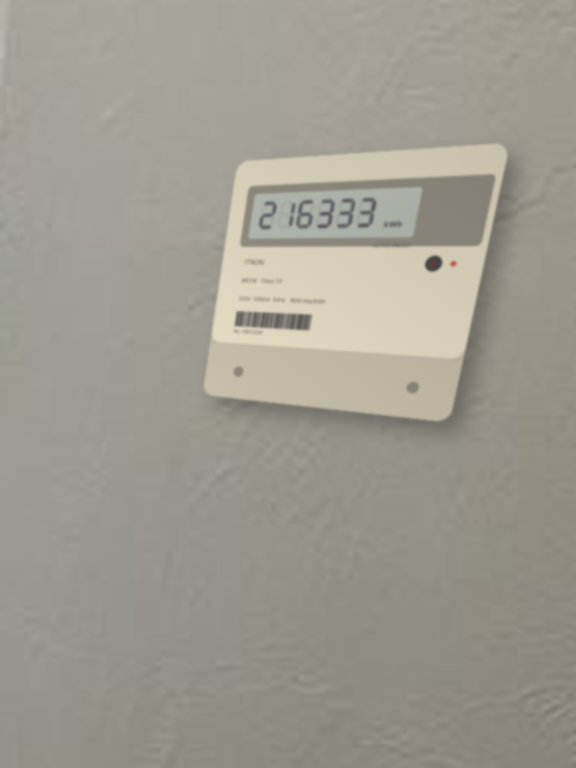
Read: 216333kWh
